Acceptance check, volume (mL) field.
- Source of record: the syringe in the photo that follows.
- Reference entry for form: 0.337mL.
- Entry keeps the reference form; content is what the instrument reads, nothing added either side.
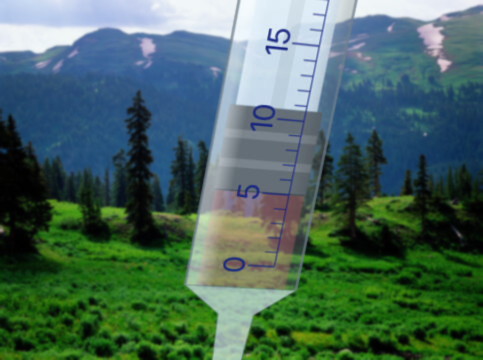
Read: 5mL
